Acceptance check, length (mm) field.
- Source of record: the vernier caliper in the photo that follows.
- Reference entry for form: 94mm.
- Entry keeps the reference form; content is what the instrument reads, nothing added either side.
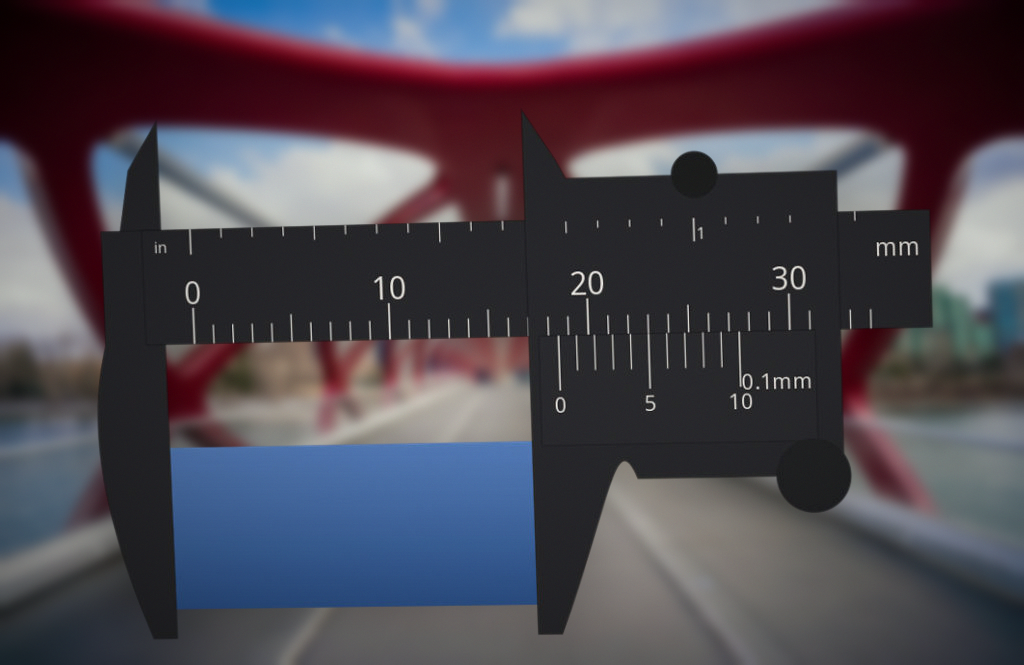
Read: 18.5mm
